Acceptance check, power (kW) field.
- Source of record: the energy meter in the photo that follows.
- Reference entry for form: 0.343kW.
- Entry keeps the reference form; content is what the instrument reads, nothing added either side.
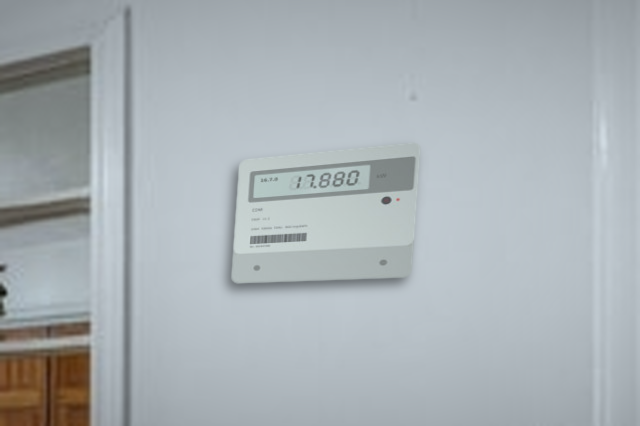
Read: 17.880kW
